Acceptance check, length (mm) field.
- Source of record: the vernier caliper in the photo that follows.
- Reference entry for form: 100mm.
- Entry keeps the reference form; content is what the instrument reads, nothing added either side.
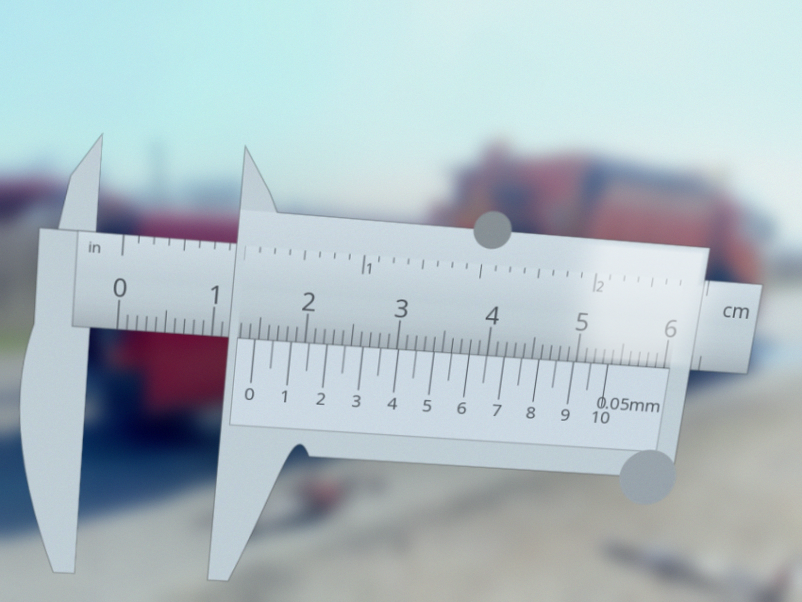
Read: 14.6mm
